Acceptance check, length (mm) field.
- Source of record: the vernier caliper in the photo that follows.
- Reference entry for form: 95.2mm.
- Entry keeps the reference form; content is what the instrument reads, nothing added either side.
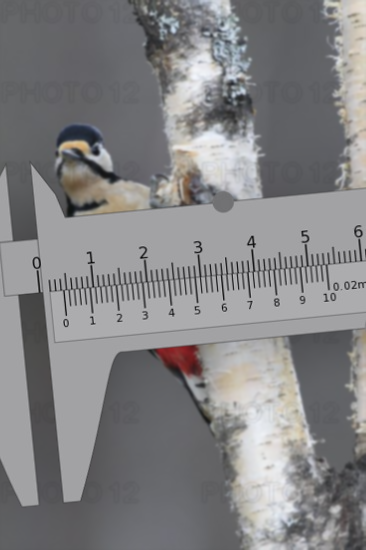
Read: 4.5mm
